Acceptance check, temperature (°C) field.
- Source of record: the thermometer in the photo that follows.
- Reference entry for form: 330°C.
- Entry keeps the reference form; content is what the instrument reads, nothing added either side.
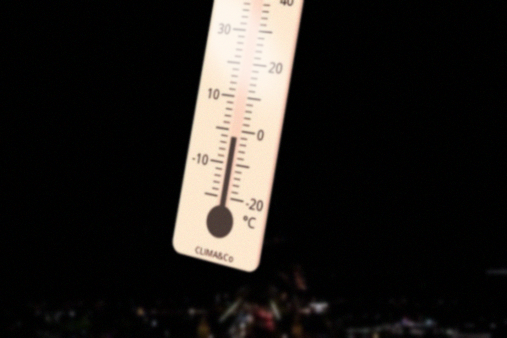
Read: -2°C
